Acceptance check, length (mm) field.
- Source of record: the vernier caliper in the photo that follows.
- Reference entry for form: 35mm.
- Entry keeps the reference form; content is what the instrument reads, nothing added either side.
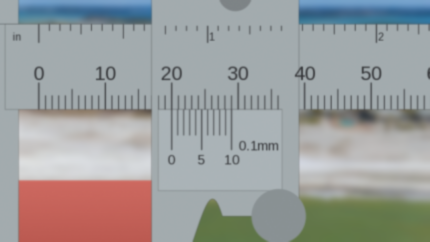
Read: 20.0mm
